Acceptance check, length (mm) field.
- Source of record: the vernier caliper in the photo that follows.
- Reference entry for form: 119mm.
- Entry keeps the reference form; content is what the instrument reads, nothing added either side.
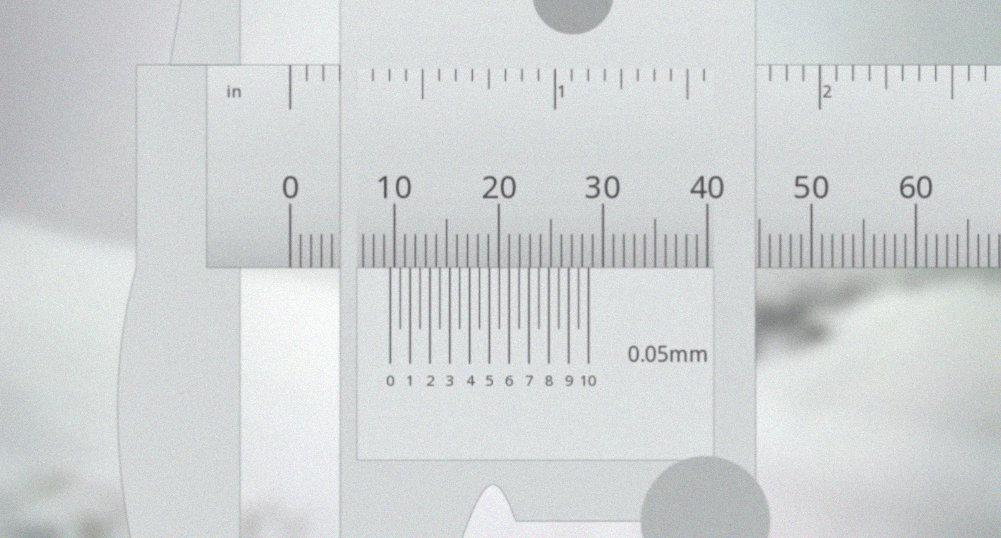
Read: 9.6mm
